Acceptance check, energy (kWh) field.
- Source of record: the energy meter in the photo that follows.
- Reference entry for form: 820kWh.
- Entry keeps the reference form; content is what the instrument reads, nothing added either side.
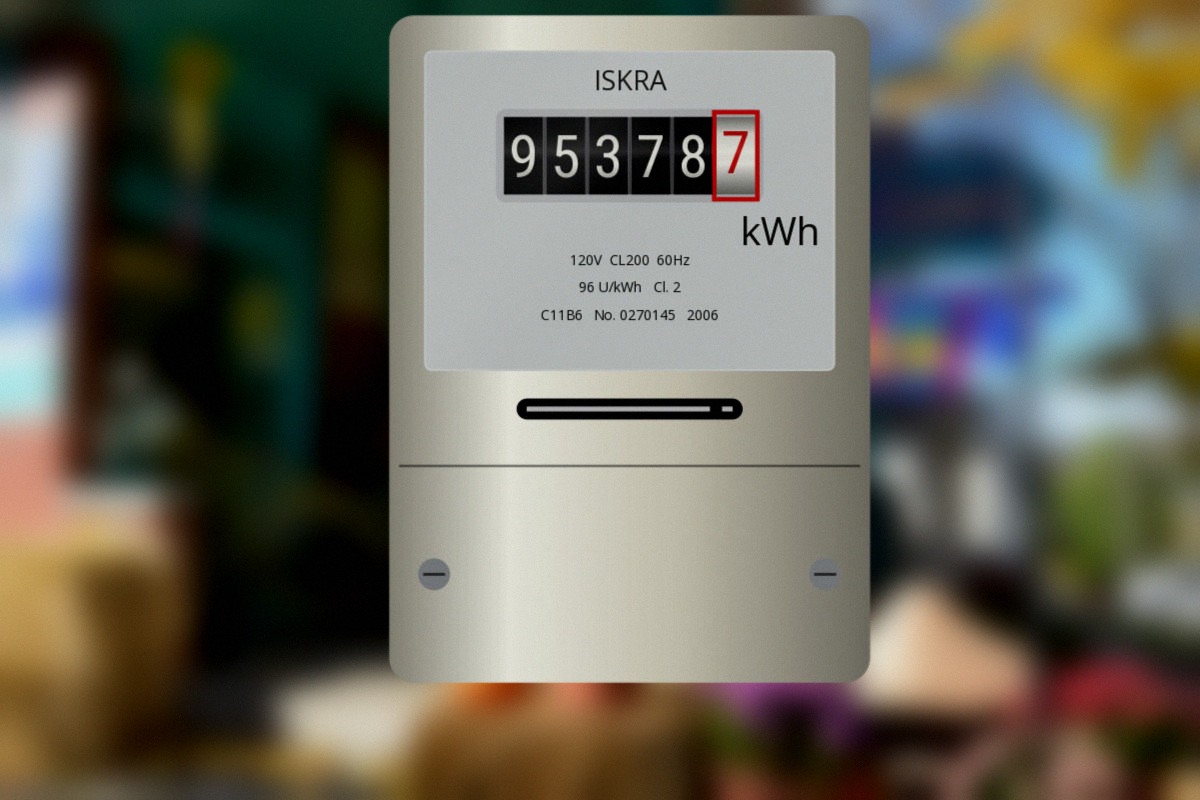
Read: 95378.7kWh
